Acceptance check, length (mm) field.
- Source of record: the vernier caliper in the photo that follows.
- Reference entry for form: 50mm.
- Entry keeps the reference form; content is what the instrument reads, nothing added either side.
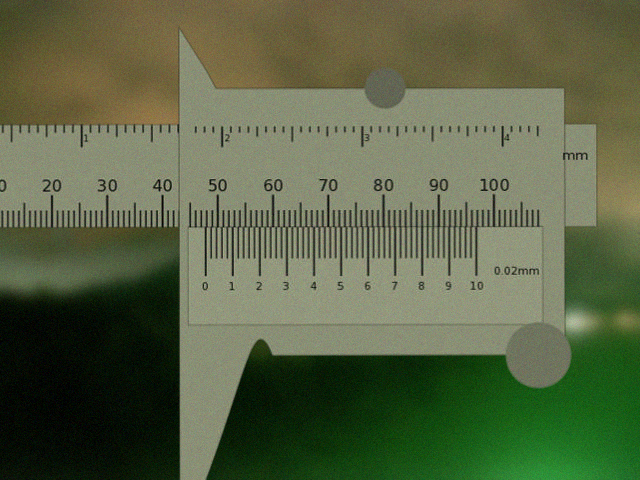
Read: 47.8mm
